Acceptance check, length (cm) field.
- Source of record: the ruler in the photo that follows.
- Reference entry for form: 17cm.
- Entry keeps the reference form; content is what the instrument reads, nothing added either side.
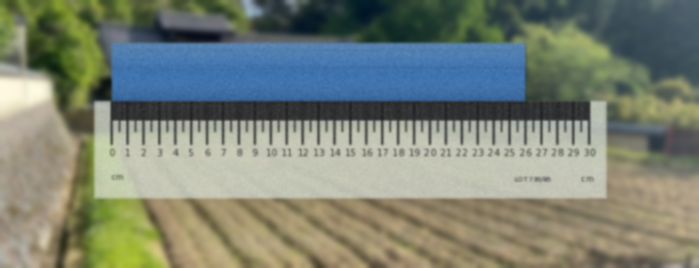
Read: 26cm
